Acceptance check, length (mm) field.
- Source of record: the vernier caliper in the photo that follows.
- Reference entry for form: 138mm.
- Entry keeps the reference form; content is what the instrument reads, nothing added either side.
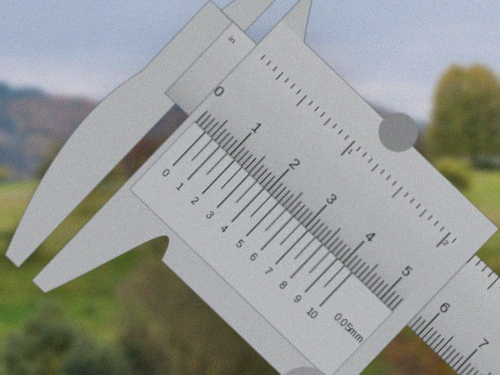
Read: 3.5mm
